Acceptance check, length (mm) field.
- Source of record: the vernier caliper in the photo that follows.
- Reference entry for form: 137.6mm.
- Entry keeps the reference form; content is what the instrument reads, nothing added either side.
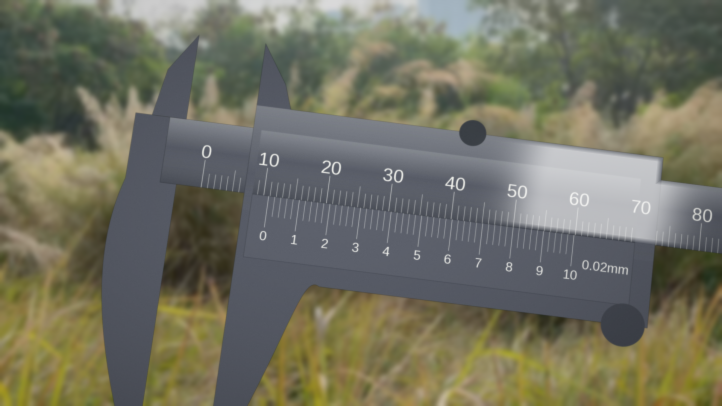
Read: 10.8mm
